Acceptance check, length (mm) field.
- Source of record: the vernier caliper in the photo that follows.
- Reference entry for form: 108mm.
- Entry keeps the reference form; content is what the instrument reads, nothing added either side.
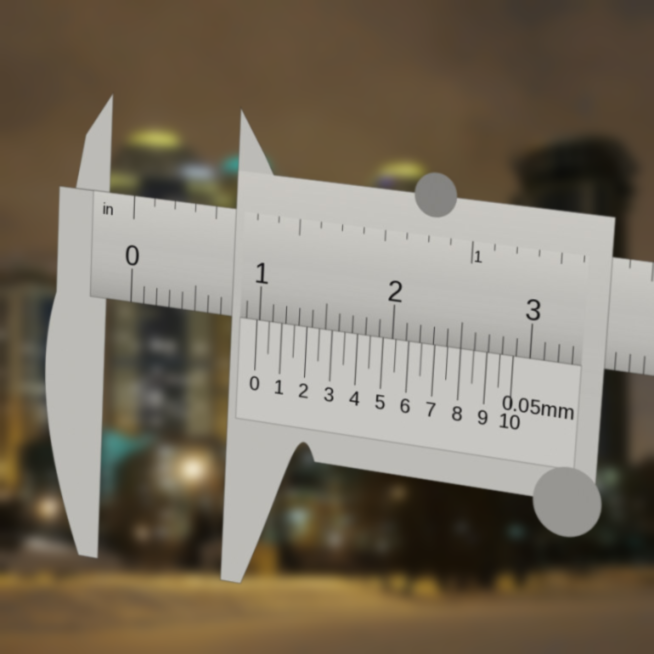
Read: 9.8mm
